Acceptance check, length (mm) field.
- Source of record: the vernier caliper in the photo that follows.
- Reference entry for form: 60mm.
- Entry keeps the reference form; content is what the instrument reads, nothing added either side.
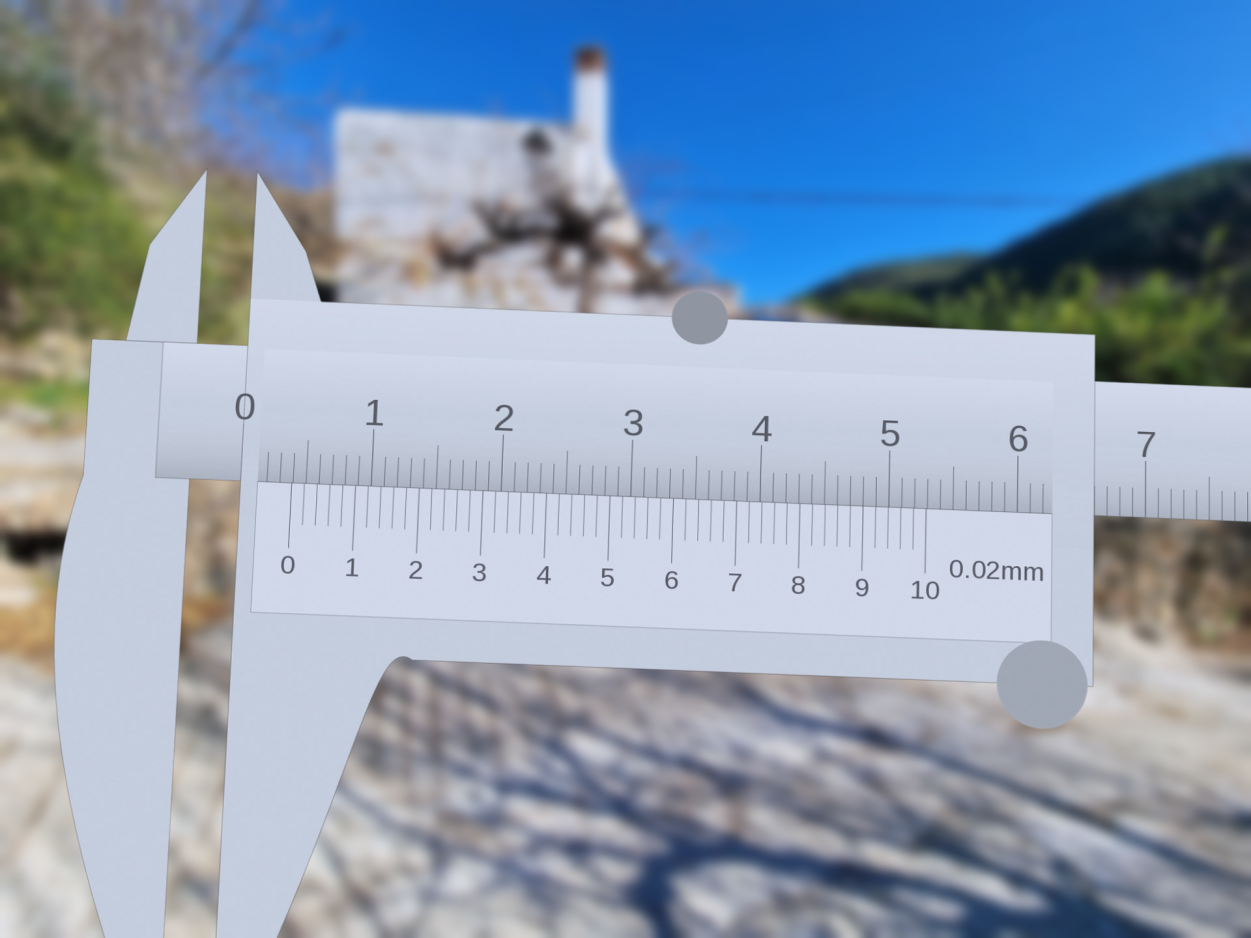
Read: 3.9mm
